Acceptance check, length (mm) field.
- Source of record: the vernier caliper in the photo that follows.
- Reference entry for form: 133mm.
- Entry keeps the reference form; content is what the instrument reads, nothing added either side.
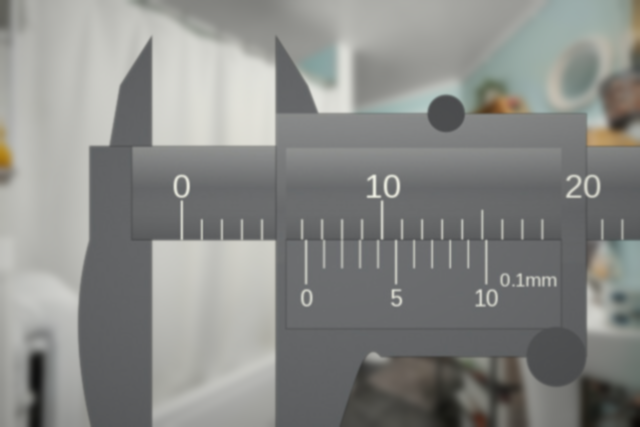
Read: 6.2mm
